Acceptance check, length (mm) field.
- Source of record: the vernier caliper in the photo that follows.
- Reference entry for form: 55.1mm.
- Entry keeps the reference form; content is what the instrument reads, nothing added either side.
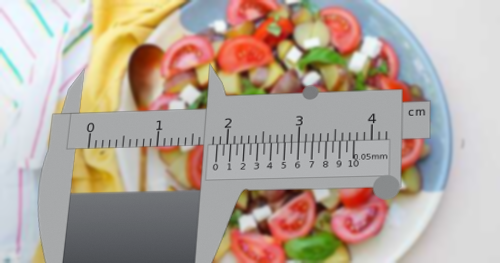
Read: 18.6mm
